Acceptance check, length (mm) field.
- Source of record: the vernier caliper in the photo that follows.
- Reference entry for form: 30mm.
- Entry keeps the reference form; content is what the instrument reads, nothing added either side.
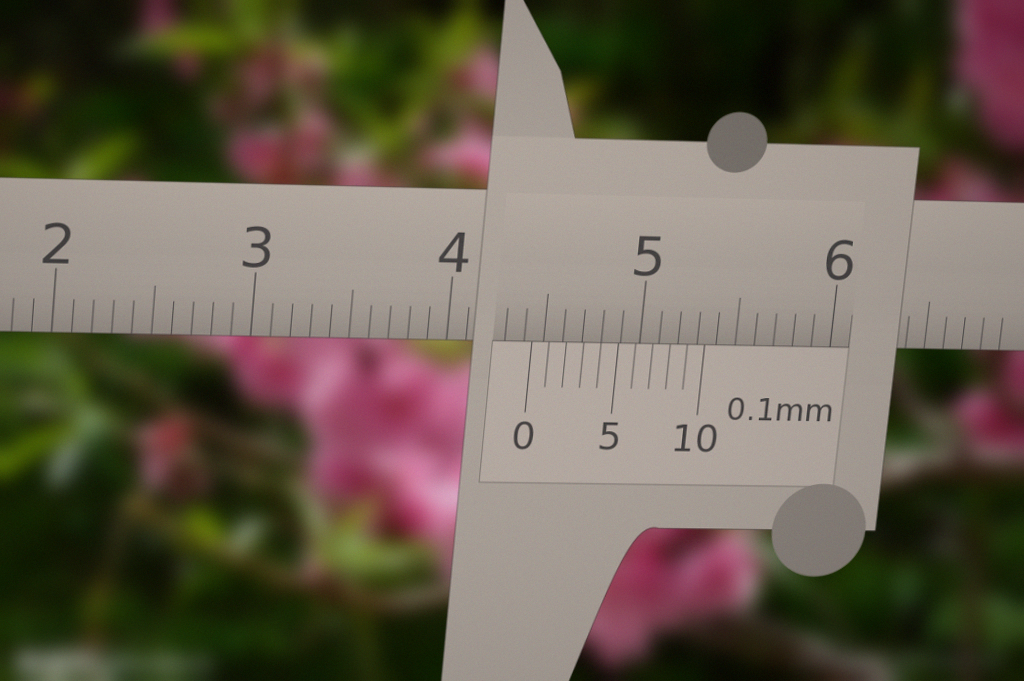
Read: 44.4mm
